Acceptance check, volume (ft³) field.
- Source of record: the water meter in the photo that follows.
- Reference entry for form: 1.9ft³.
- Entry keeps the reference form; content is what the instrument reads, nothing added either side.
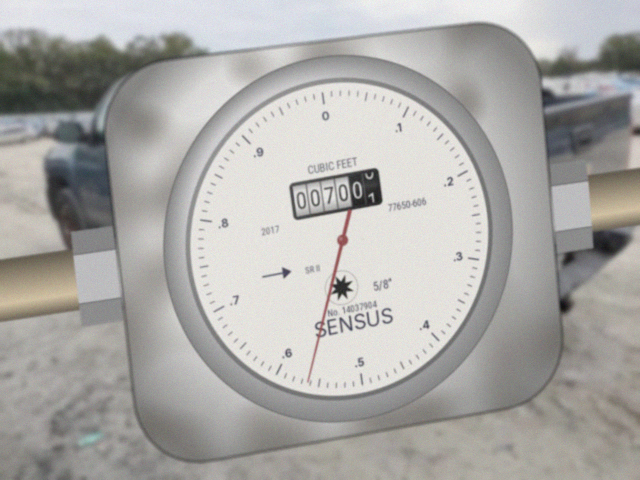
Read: 7000.56ft³
